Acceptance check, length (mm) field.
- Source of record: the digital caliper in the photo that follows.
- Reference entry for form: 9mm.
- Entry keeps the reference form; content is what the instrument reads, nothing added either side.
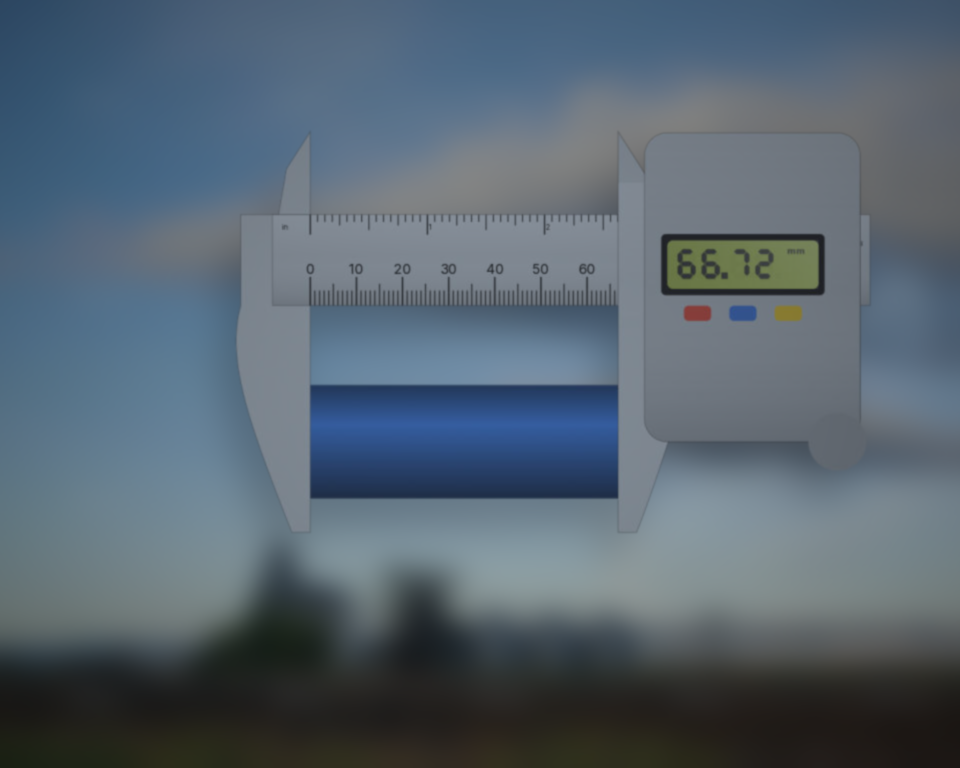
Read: 66.72mm
